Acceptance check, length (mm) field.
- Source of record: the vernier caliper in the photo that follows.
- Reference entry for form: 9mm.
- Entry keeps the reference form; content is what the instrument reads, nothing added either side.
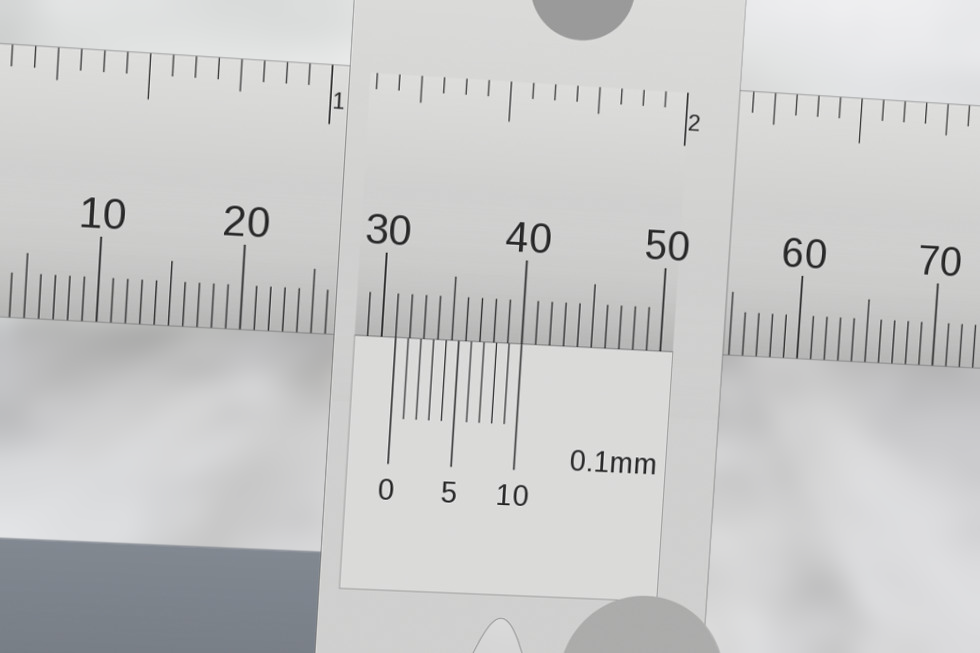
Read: 31.0mm
